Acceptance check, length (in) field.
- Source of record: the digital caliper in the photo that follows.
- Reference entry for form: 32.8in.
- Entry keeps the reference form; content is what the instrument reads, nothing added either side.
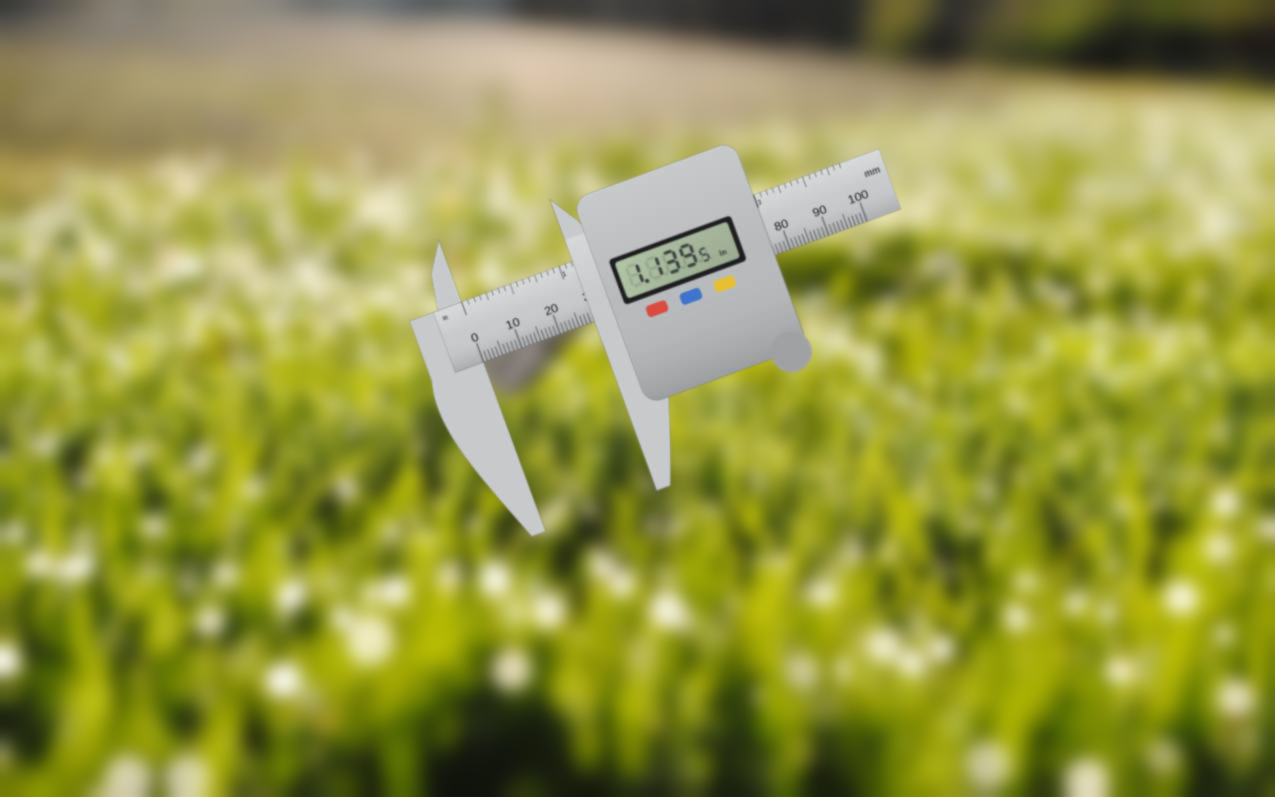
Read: 1.1395in
